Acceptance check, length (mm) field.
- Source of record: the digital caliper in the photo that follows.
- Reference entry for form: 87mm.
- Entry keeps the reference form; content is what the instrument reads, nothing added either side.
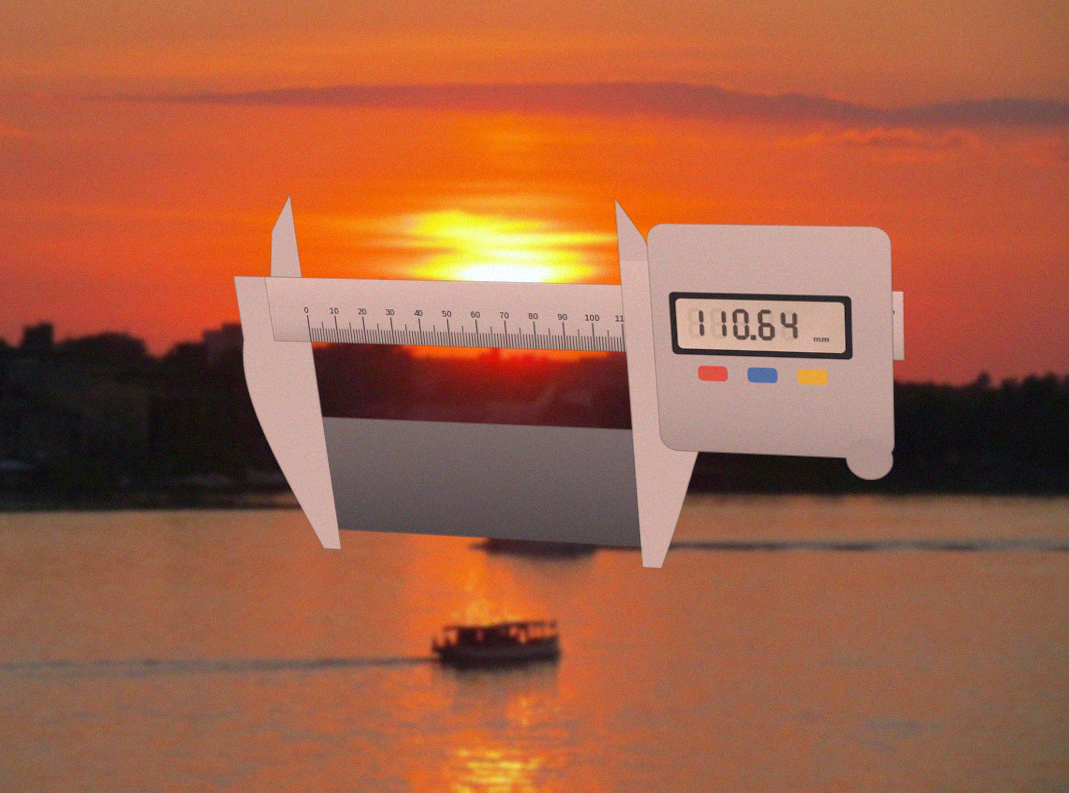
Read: 110.64mm
